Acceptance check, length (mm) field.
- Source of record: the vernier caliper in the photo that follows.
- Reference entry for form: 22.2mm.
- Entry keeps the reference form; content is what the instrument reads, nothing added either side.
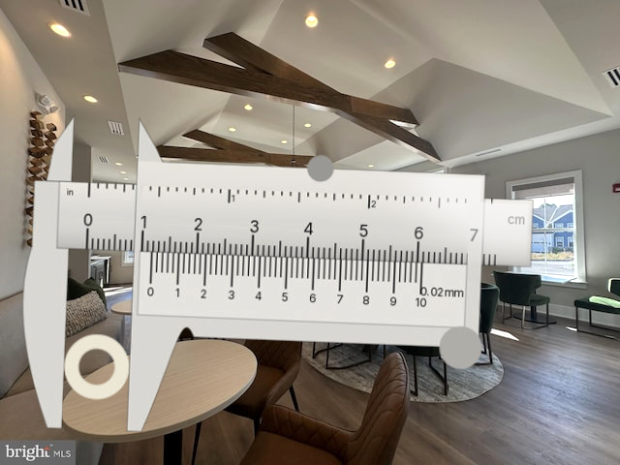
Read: 11.8mm
